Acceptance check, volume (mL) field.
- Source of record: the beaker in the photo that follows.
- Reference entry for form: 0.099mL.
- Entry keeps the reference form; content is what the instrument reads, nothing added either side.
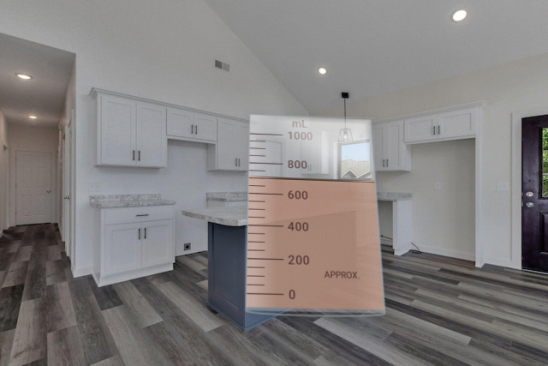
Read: 700mL
